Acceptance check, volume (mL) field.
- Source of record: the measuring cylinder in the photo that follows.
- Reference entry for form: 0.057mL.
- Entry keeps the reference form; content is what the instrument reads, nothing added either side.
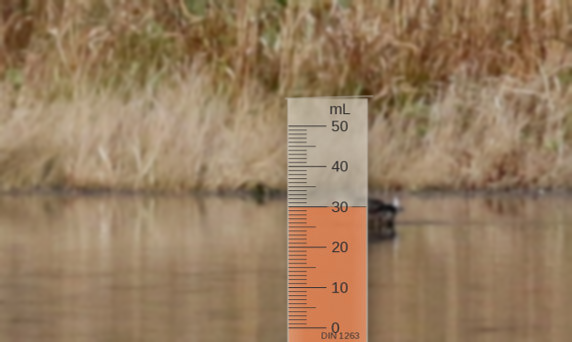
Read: 30mL
